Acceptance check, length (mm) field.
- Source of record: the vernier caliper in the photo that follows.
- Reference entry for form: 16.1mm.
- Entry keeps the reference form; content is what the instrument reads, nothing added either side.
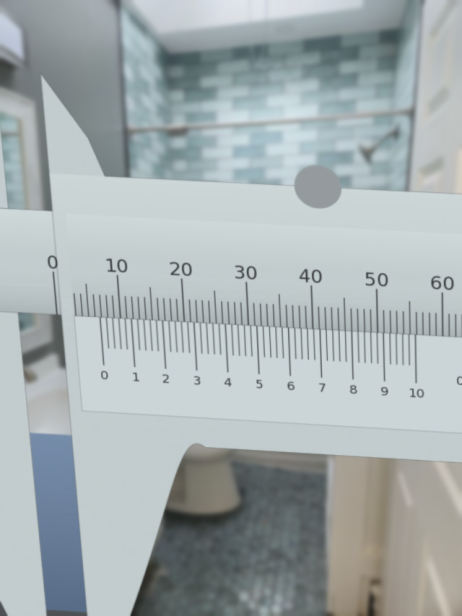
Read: 6.8mm
